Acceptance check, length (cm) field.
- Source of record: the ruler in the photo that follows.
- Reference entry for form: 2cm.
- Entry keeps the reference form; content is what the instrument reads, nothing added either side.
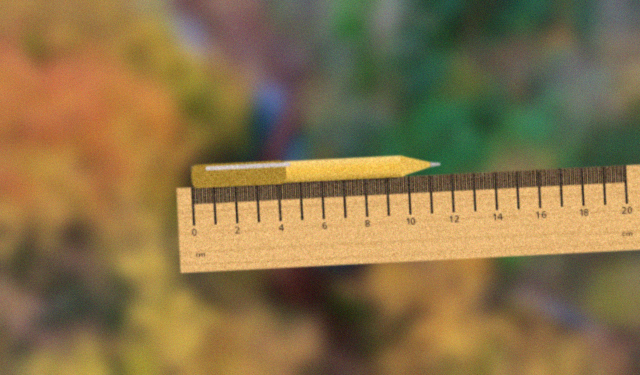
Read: 11.5cm
